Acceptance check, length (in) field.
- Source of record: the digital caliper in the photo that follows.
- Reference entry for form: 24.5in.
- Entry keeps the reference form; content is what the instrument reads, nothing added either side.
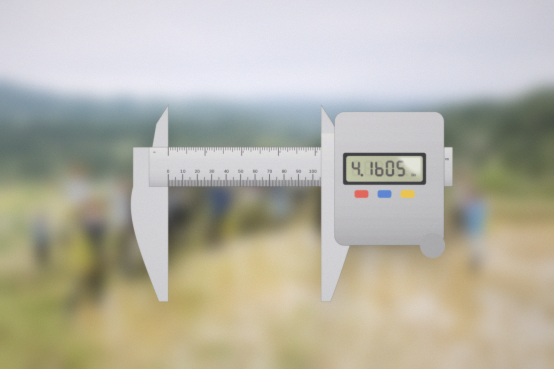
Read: 4.1605in
